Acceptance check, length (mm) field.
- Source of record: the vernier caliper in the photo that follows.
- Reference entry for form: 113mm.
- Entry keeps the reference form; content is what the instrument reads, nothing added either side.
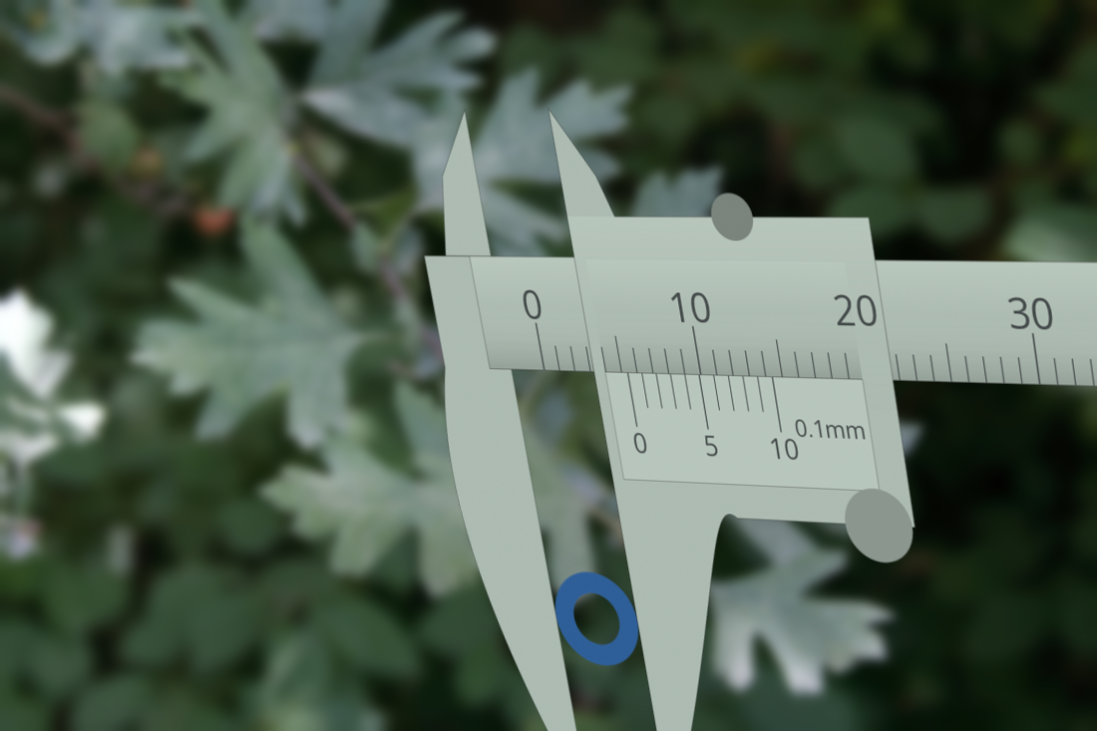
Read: 5.4mm
